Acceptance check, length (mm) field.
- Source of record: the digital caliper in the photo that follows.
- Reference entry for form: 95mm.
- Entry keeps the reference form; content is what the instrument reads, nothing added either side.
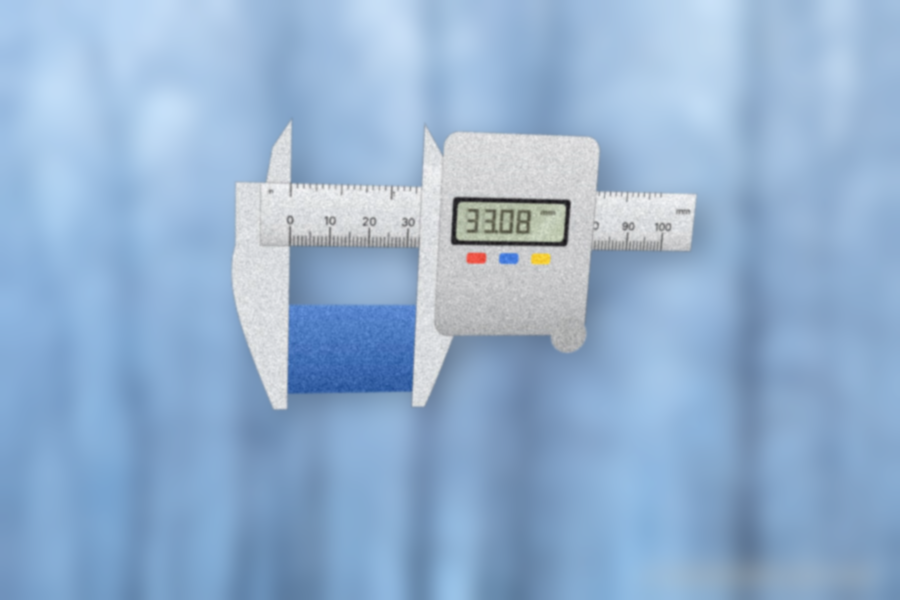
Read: 33.08mm
